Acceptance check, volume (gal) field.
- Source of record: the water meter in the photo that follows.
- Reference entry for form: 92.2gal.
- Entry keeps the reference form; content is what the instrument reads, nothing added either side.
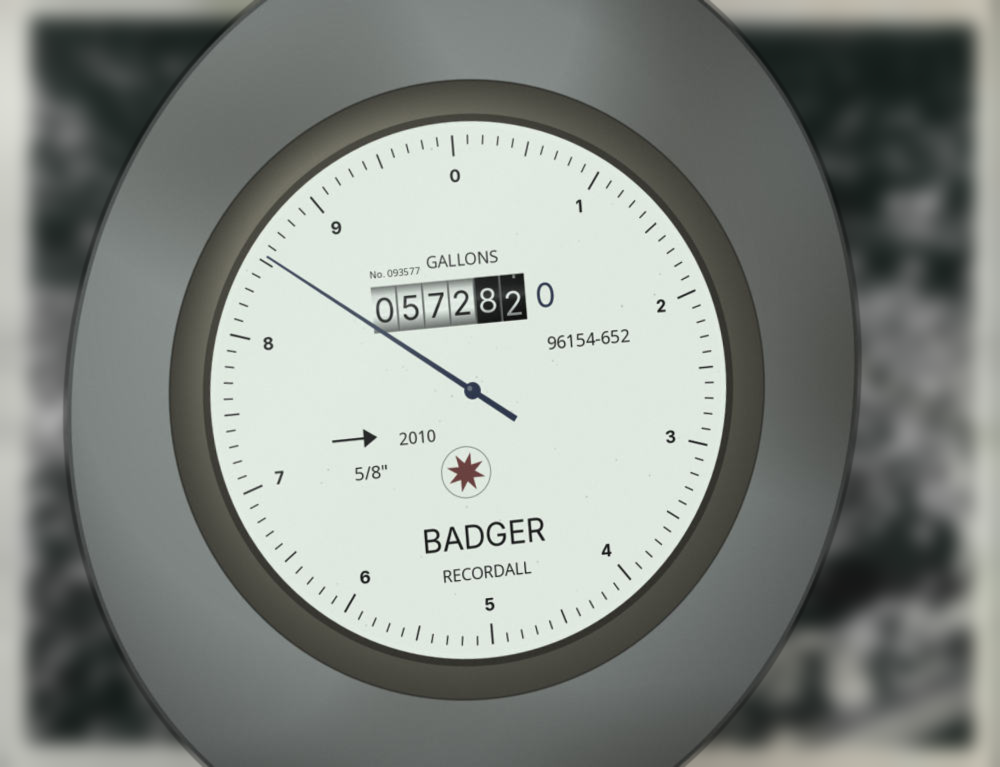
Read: 572818.5gal
